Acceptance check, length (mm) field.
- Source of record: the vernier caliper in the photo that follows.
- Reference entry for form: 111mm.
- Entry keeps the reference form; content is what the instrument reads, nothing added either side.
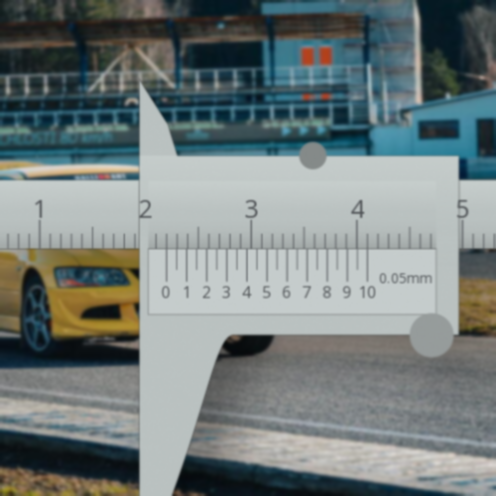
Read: 22.0mm
